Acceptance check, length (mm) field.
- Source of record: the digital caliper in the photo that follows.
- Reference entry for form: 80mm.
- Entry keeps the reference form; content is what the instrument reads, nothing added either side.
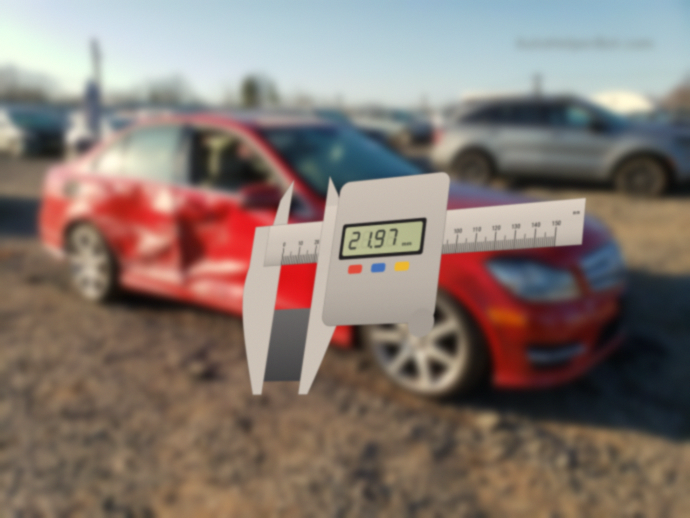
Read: 21.97mm
